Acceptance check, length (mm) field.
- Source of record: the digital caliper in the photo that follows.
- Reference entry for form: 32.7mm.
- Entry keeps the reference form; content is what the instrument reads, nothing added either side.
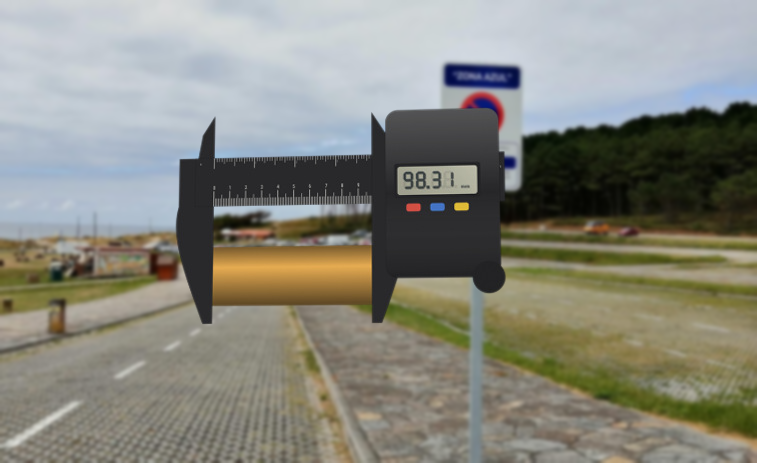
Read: 98.31mm
